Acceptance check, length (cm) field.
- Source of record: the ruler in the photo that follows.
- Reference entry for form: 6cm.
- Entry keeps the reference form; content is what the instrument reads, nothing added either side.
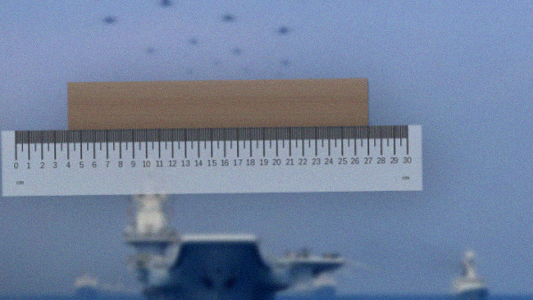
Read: 23cm
